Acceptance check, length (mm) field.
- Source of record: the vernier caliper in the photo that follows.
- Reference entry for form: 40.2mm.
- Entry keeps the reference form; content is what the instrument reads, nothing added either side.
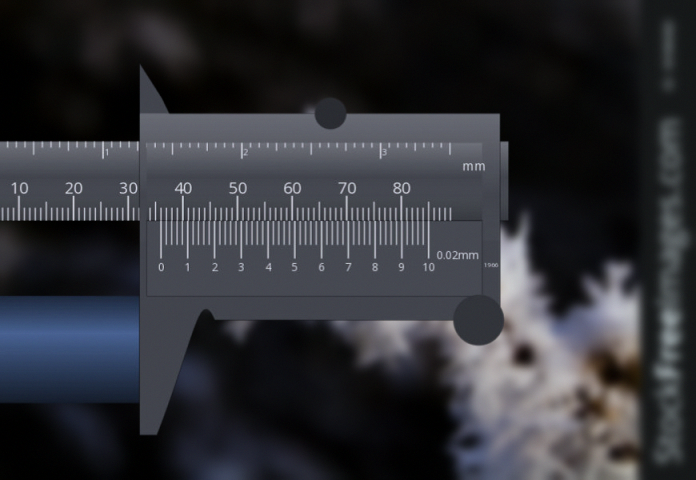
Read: 36.0mm
